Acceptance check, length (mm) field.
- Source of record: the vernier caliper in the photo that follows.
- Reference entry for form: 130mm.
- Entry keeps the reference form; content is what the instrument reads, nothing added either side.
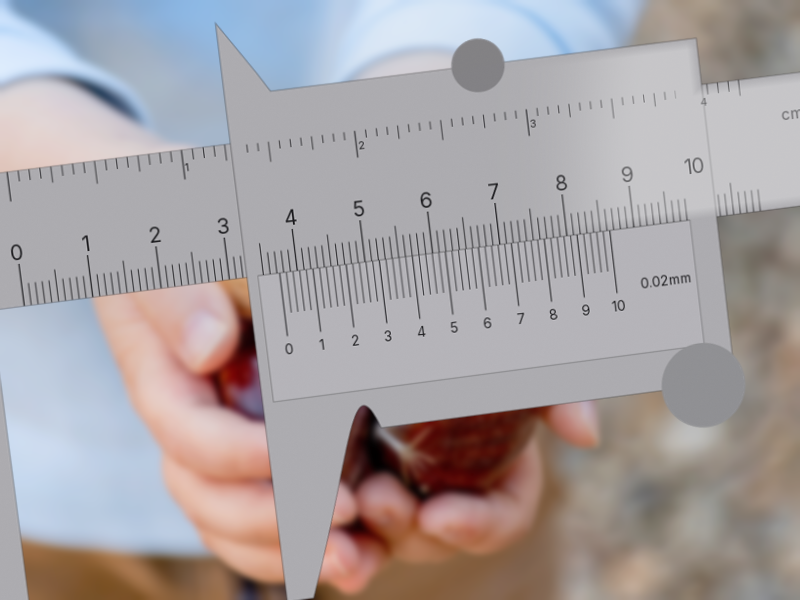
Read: 37.4mm
